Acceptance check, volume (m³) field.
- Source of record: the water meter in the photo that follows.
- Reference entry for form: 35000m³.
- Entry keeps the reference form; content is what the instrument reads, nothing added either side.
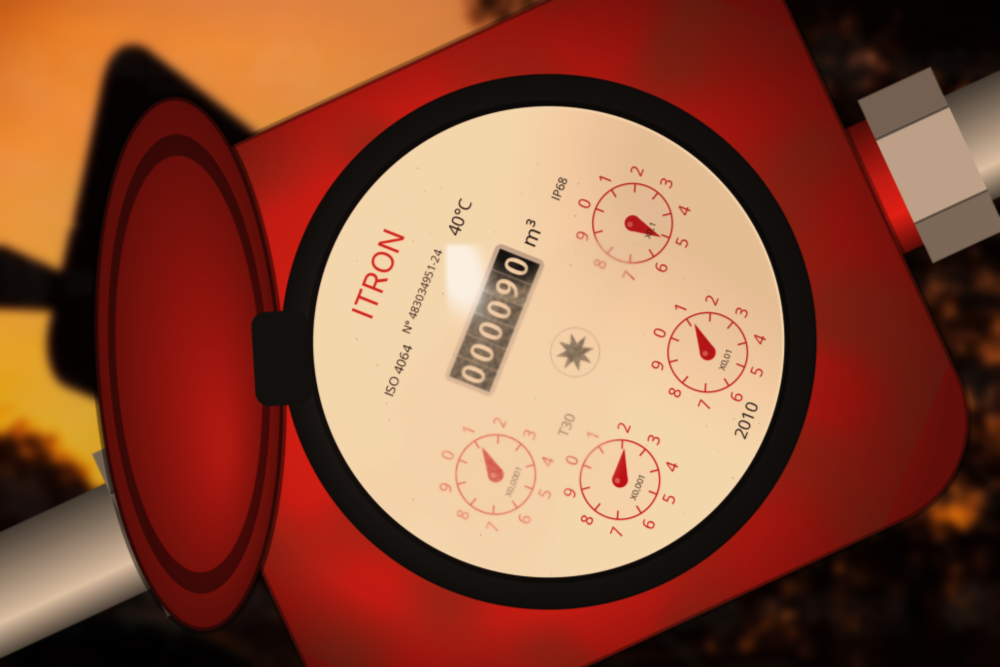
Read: 90.5121m³
